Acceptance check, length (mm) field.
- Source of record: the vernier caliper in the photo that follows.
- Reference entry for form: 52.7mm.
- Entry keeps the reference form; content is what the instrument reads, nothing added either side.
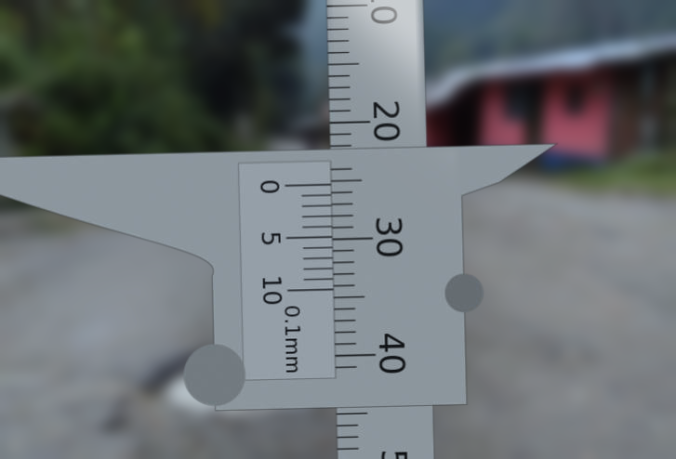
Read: 25.3mm
